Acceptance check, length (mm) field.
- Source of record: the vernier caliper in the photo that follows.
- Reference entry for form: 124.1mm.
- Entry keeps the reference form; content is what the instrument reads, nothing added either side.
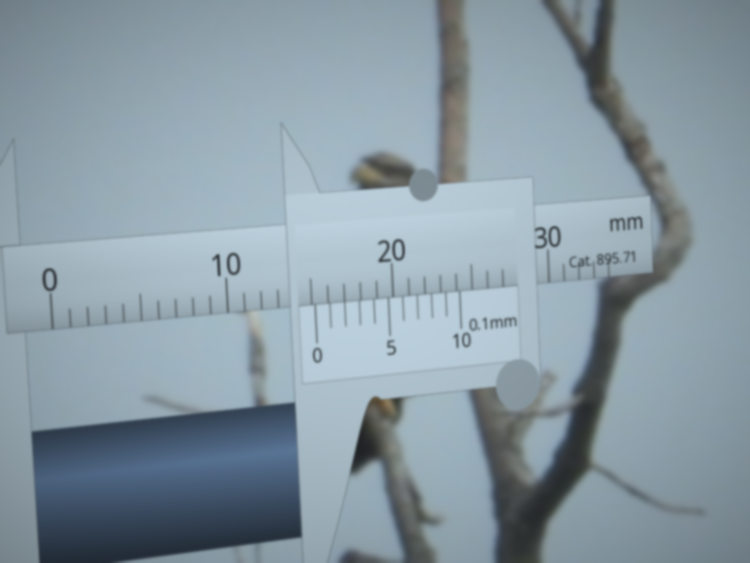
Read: 15.2mm
